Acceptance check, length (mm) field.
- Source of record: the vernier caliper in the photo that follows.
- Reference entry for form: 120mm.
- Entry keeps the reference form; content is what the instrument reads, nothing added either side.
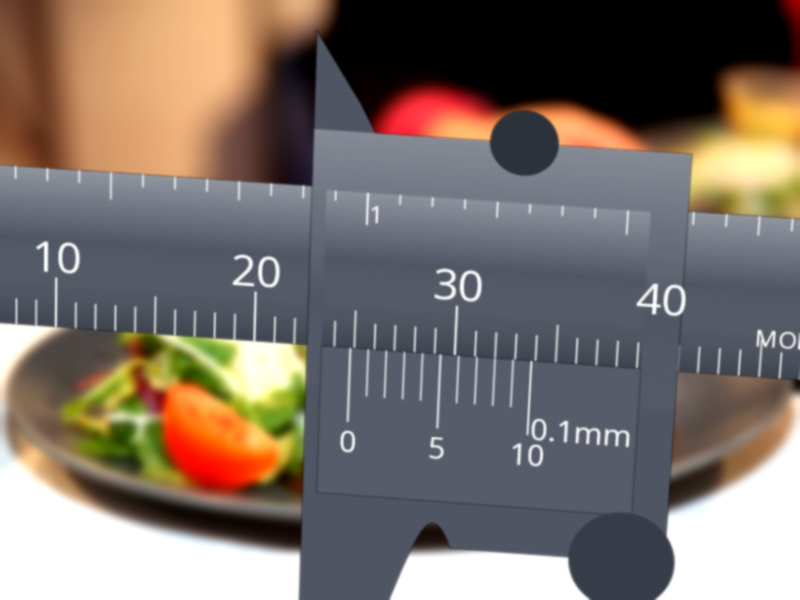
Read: 24.8mm
